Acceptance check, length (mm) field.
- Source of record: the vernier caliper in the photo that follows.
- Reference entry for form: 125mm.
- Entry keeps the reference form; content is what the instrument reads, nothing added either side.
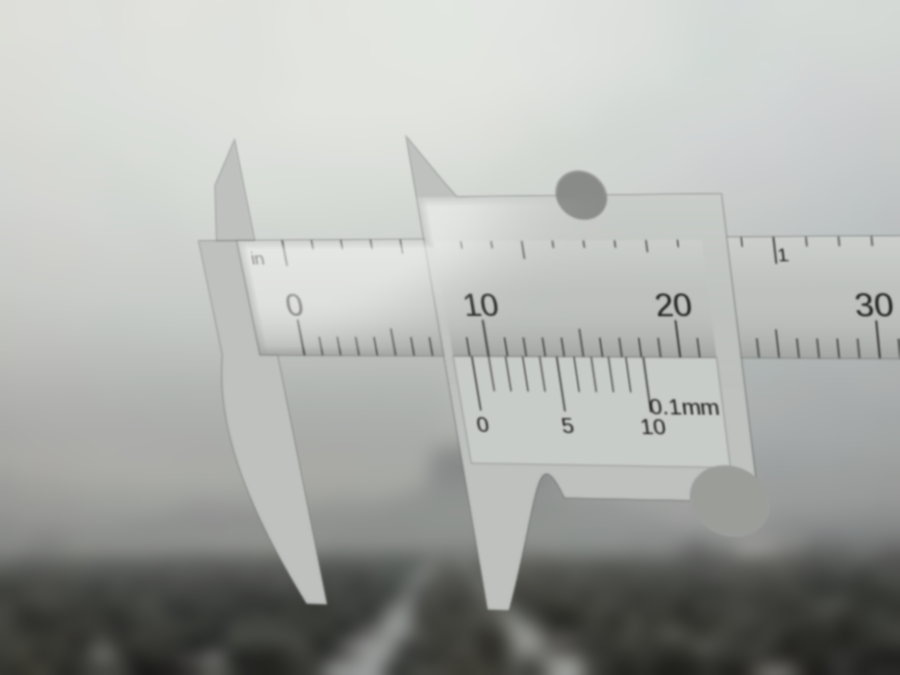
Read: 9.1mm
